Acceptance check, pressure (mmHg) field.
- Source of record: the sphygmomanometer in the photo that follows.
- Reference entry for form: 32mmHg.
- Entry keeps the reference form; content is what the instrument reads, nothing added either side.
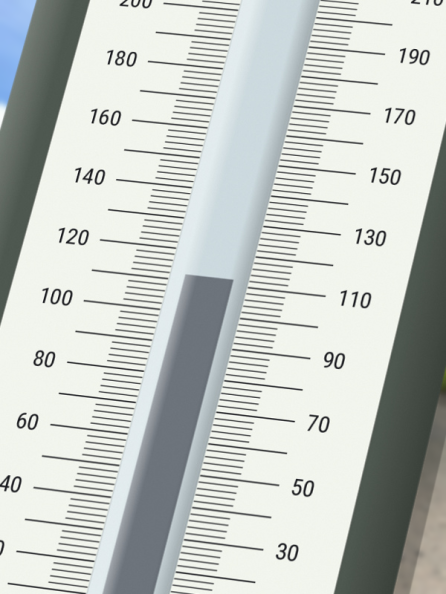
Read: 112mmHg
